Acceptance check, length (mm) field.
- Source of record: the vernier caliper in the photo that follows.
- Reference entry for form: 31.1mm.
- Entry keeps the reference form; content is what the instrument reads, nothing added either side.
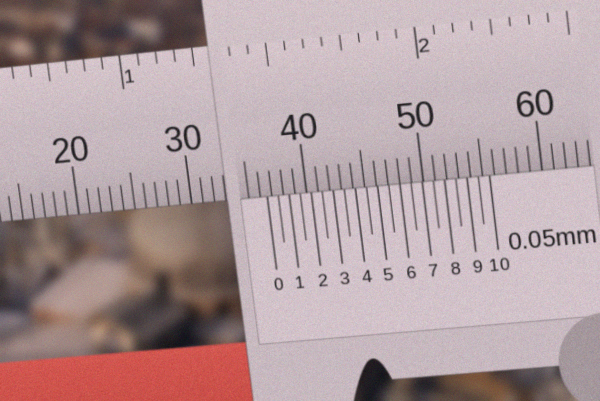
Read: 36.6mm
